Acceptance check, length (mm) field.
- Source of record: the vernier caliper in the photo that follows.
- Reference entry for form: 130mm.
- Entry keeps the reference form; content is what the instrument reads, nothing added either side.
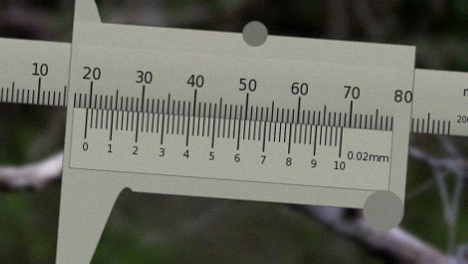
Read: 19.5mm
